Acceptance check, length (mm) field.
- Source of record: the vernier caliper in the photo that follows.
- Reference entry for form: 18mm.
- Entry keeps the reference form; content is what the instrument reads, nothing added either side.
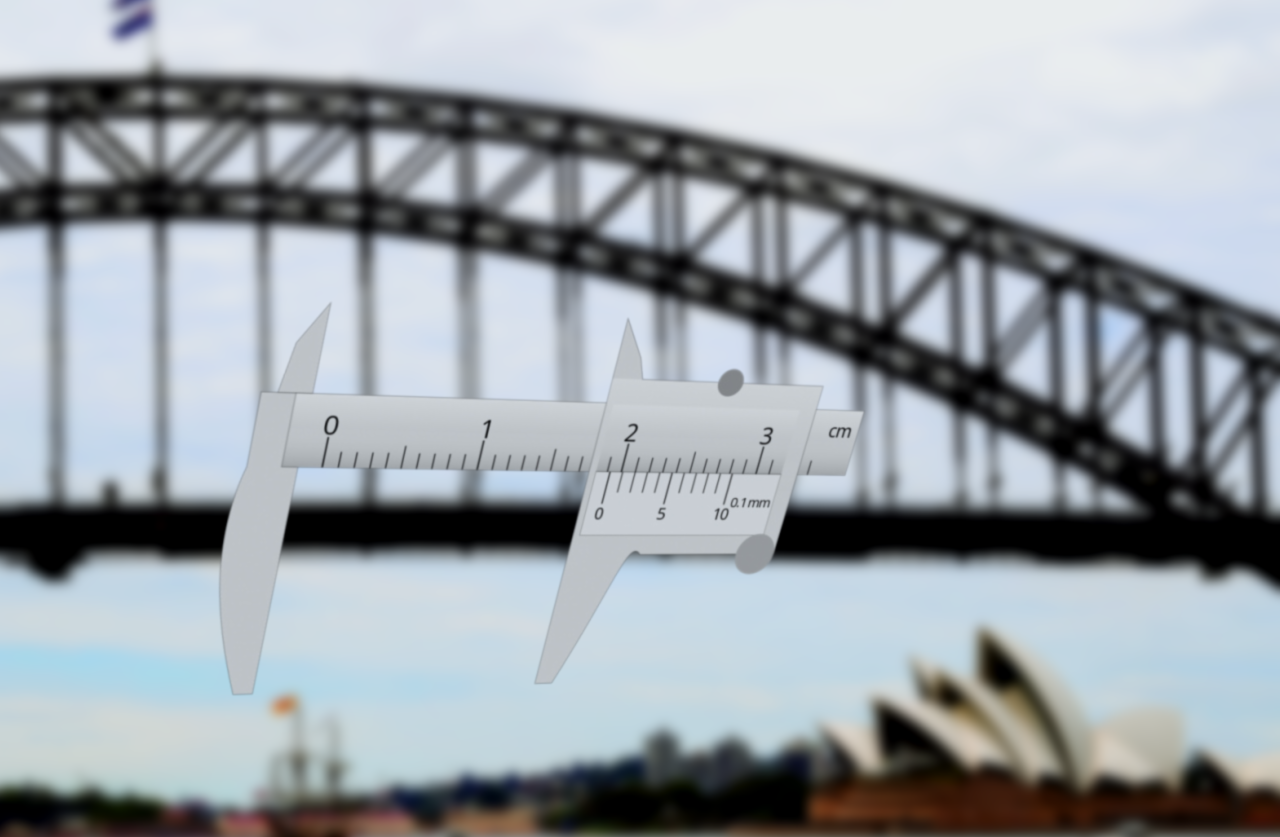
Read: 19.2mm
